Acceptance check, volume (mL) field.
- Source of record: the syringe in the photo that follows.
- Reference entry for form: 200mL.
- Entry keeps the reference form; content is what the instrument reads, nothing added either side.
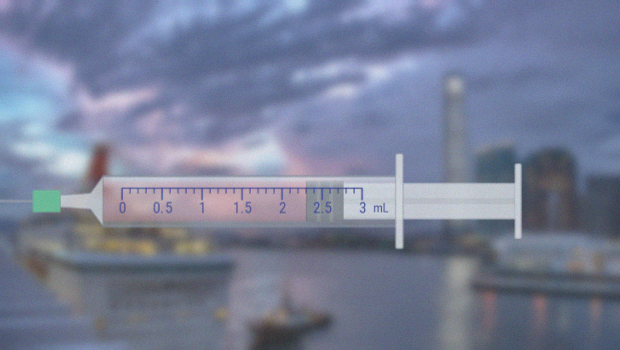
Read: 2.3mL
